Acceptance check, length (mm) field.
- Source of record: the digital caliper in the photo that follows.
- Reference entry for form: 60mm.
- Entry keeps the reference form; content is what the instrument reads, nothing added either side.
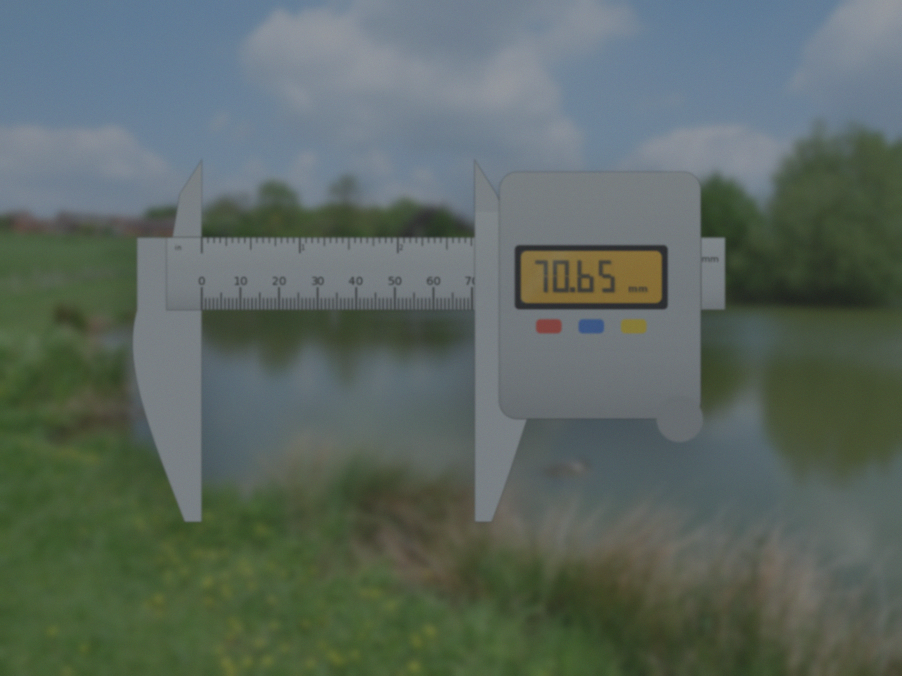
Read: 70.65mm
